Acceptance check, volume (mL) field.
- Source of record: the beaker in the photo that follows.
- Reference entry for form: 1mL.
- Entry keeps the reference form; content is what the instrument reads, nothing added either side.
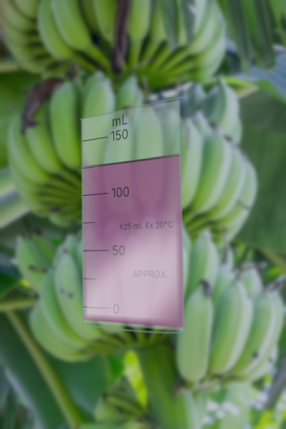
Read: 125mL
